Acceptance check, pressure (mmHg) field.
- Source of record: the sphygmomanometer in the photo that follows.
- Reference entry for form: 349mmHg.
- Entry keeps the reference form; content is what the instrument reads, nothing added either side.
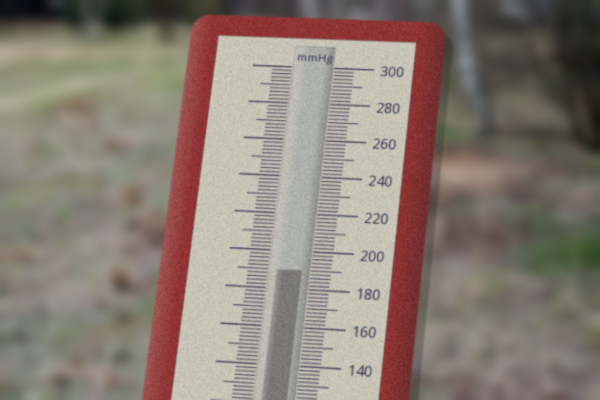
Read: 190mmHg
